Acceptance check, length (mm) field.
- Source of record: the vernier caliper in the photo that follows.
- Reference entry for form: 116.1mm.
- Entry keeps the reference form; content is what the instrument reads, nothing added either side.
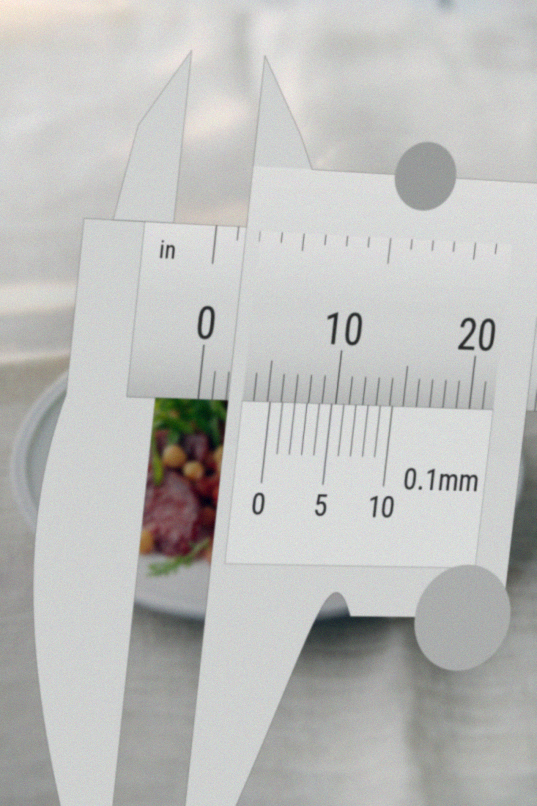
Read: 5.2mm
